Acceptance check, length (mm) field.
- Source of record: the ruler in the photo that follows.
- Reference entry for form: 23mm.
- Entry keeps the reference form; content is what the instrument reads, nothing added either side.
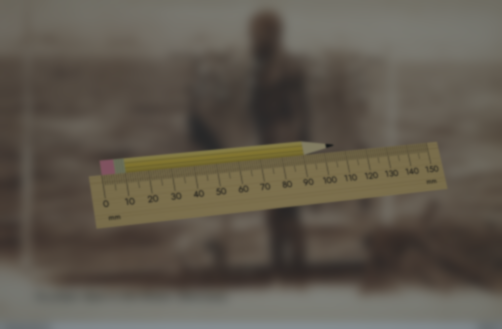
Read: 105mm
